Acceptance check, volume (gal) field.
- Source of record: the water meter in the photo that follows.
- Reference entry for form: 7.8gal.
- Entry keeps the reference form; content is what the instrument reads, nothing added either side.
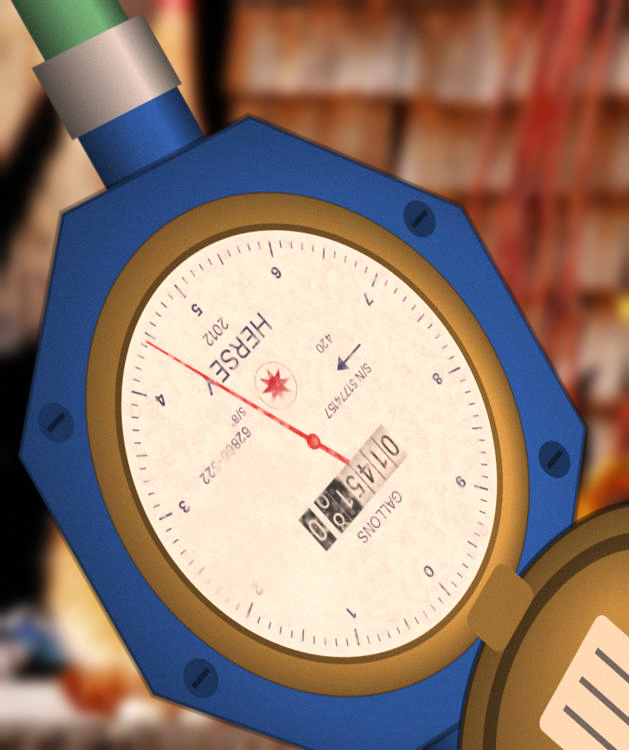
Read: 145184.4gal
